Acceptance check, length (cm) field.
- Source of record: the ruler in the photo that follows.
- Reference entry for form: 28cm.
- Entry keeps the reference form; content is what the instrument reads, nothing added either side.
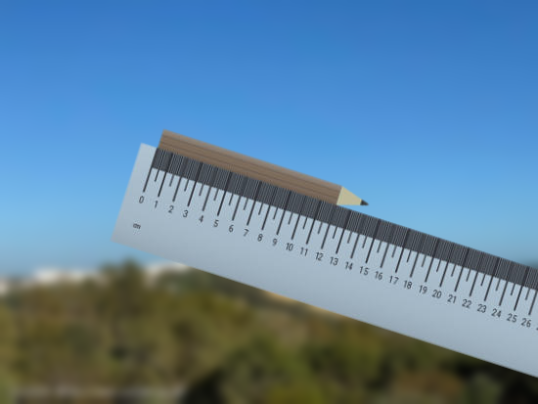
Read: 14cm
